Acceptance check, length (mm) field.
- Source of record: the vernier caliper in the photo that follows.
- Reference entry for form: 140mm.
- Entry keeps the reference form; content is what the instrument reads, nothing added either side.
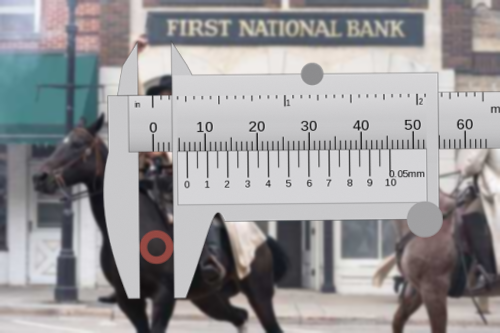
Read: 6.5mm
